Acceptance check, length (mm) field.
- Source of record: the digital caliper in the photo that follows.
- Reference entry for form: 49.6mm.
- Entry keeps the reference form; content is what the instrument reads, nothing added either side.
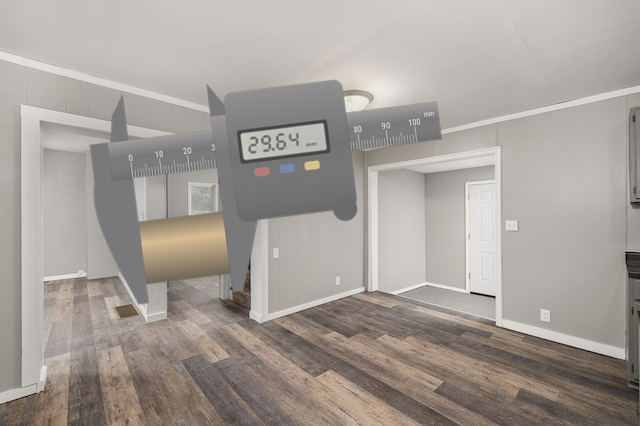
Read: 29.64mm
